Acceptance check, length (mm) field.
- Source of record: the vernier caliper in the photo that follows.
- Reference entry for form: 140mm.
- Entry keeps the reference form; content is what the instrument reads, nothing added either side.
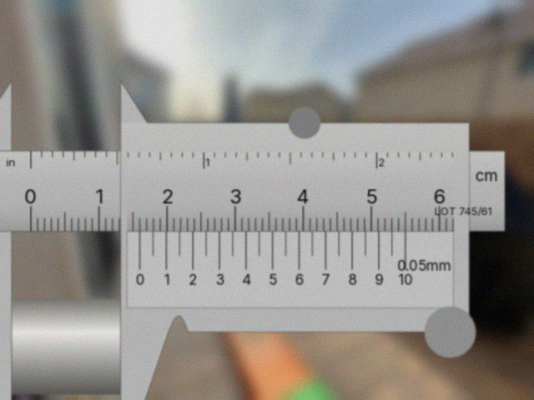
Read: 16.0mm
